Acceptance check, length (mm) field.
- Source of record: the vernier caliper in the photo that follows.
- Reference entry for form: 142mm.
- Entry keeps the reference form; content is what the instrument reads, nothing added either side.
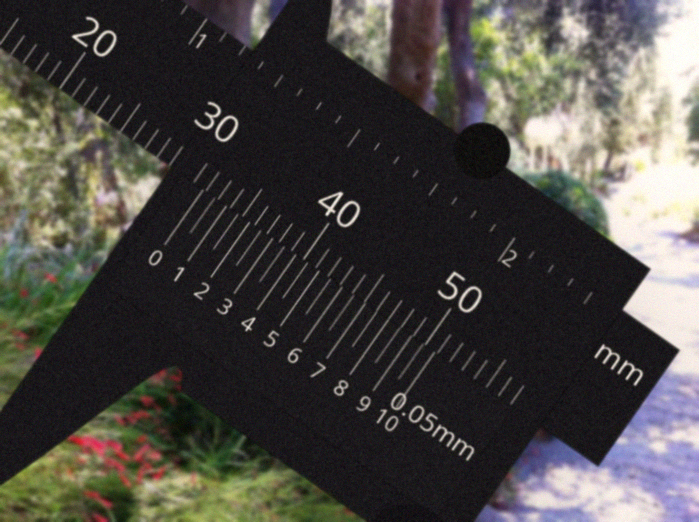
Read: 31.8mm
